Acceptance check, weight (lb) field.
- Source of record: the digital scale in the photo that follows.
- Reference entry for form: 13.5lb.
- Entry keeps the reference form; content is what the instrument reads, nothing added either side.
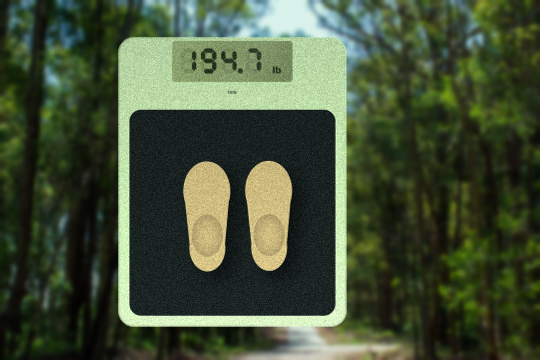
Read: 194.7lb
